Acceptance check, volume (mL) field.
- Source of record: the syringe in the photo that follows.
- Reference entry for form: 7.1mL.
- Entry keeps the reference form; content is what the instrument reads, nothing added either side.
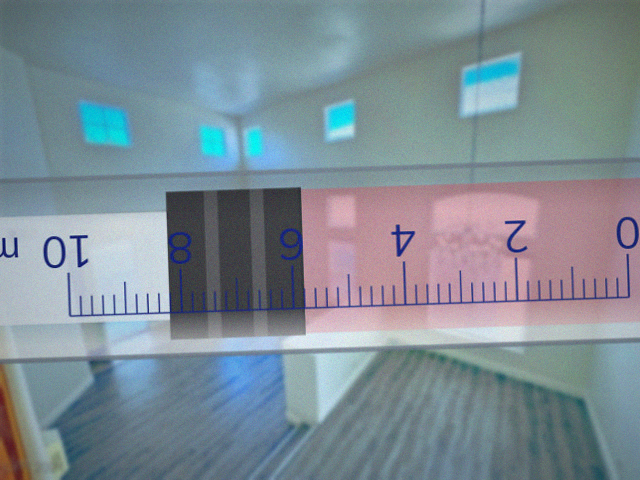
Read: 5.8mL
